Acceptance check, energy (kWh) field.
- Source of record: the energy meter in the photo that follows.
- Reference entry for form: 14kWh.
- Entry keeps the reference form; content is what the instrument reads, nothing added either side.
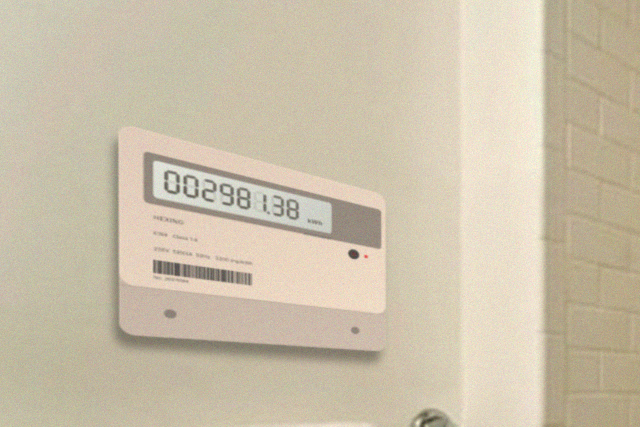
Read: 2981.38kWh
